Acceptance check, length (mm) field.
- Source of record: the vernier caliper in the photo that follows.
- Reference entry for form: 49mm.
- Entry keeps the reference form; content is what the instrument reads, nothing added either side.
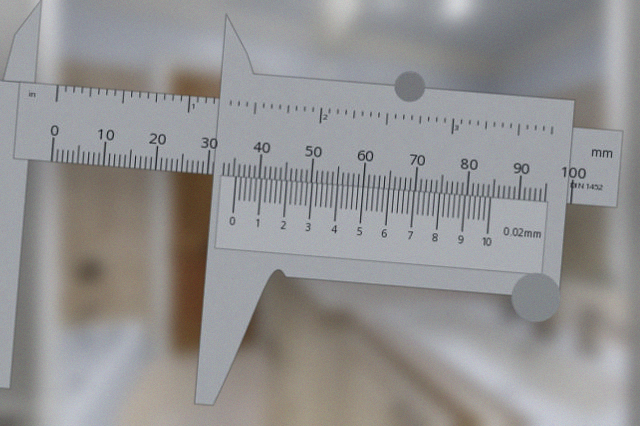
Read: 35.5mm
